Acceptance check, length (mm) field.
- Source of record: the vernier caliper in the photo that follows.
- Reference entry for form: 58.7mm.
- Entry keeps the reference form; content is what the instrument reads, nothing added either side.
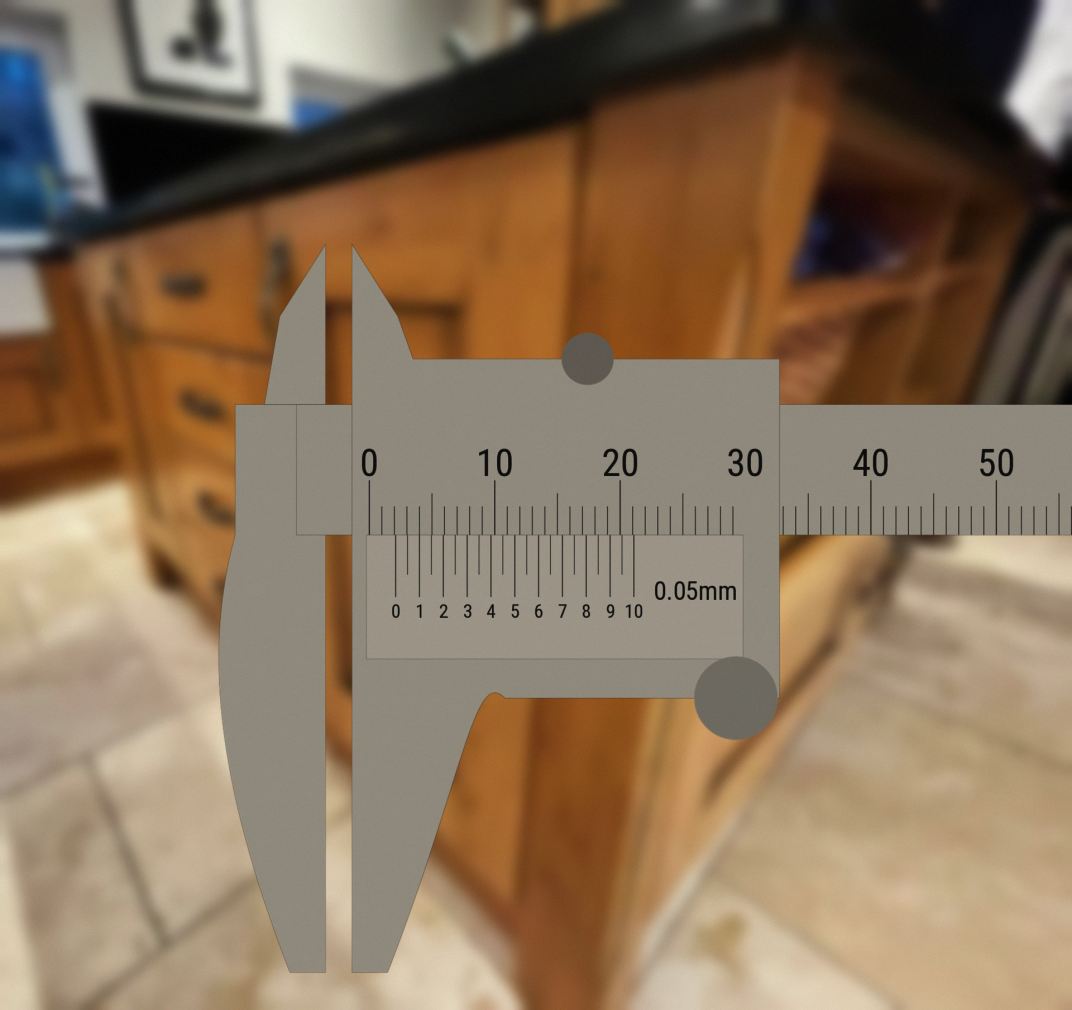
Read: 2.1mm
